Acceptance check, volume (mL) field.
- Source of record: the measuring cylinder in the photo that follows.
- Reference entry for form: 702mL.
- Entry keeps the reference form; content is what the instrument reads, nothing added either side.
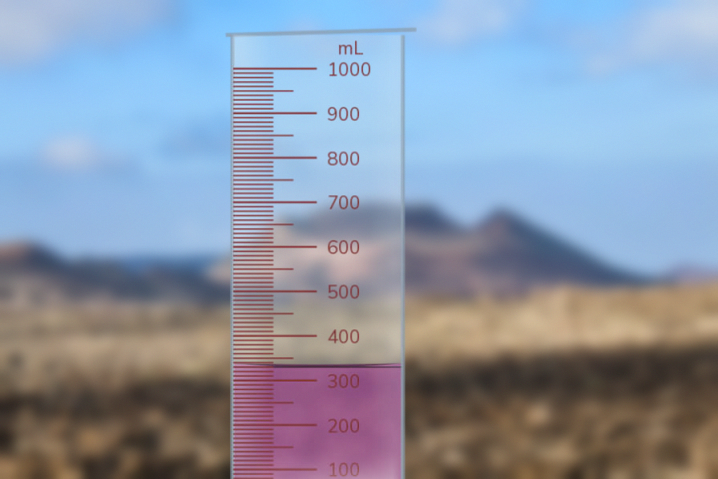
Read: 330mL
